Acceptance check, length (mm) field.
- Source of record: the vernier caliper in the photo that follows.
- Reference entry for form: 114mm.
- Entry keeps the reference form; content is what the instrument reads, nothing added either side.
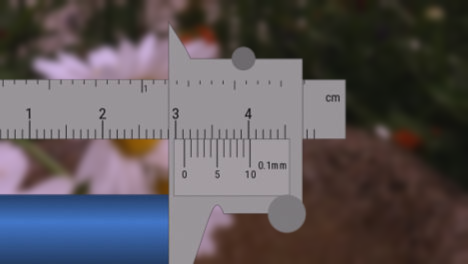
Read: 31.2mm
